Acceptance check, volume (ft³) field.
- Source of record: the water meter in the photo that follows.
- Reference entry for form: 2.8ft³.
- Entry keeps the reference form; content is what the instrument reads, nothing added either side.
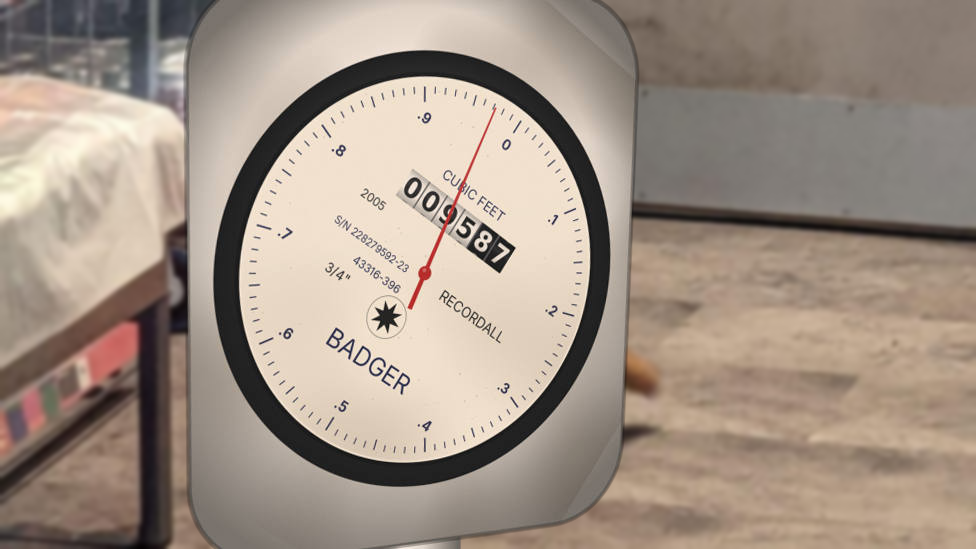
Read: 9586.97ft³
